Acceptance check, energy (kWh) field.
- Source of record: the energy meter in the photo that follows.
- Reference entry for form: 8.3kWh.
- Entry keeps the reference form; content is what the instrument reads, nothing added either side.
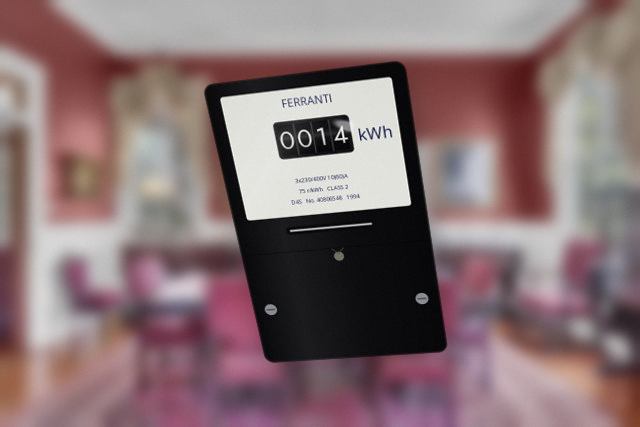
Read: 14kWh
